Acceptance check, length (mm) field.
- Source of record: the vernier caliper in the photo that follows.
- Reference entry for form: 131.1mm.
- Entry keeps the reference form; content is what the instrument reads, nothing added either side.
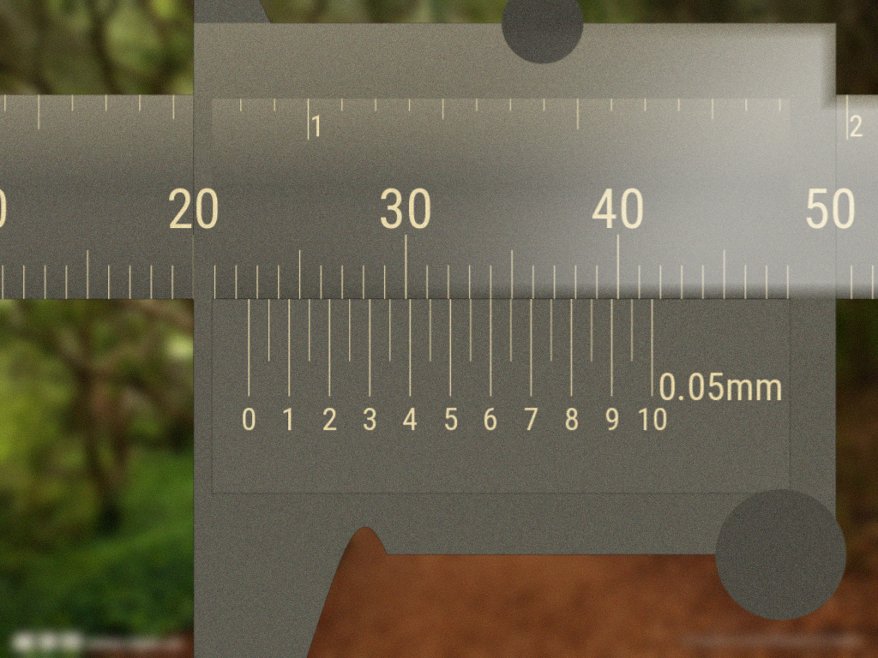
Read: 22.60mm
